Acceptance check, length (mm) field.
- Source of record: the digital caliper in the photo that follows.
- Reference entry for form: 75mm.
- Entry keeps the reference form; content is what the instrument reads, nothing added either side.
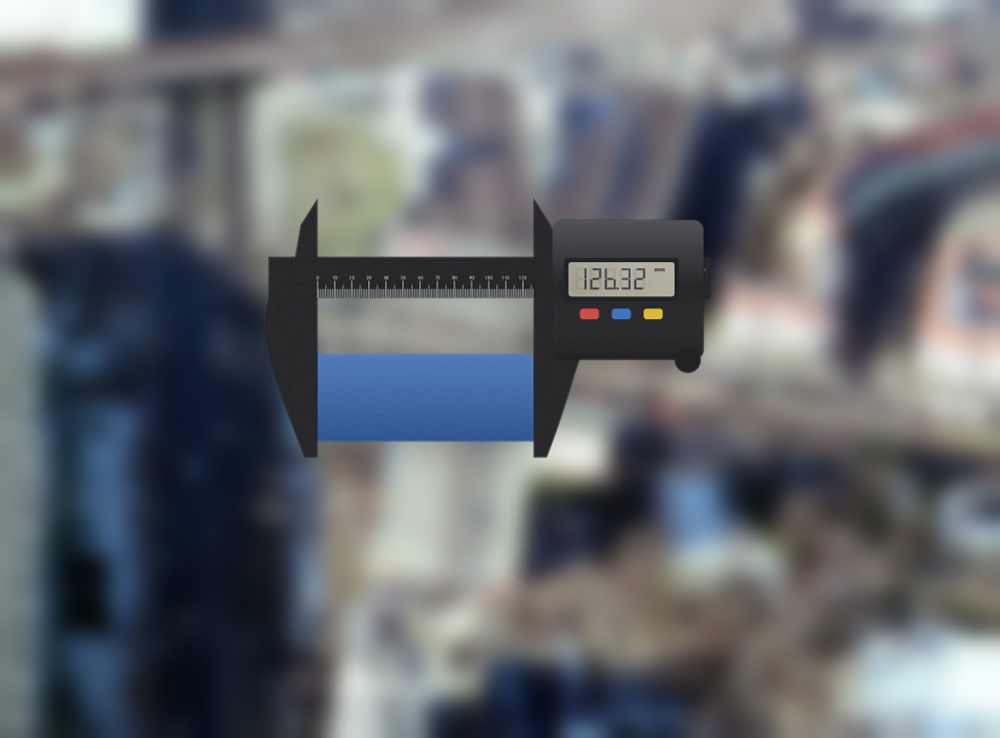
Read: 126.32mm
